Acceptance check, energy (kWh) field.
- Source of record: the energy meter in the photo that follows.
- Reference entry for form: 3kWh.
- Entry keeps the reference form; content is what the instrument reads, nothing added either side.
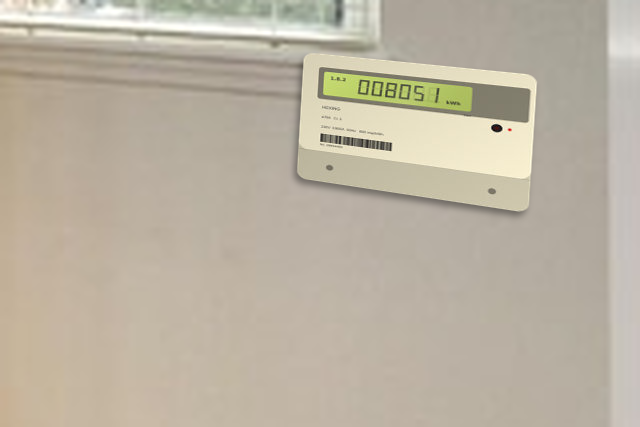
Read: 8051kWh
